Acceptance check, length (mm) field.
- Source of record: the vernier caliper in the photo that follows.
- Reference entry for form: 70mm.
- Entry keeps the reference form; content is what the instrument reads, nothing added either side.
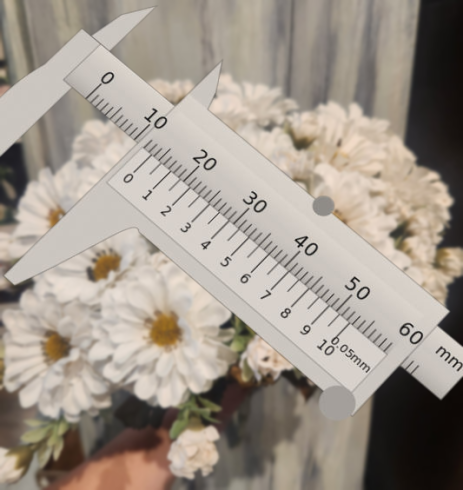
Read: 13.6mm
